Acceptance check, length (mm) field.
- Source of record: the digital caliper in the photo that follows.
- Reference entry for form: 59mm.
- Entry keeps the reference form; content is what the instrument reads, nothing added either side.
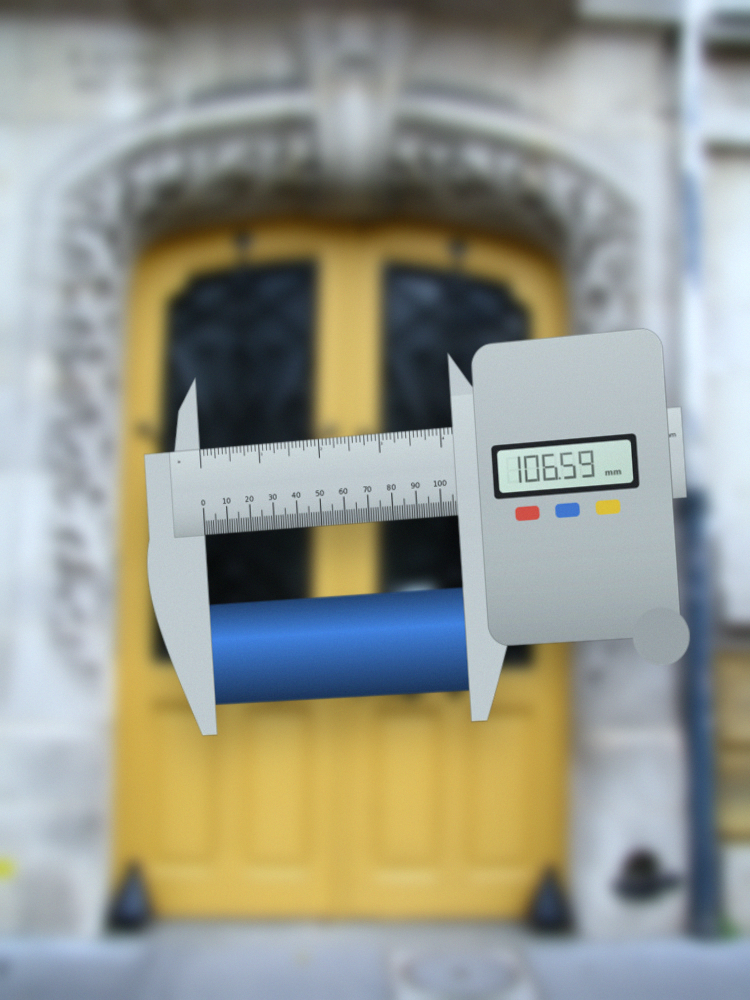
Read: 106.59mm
